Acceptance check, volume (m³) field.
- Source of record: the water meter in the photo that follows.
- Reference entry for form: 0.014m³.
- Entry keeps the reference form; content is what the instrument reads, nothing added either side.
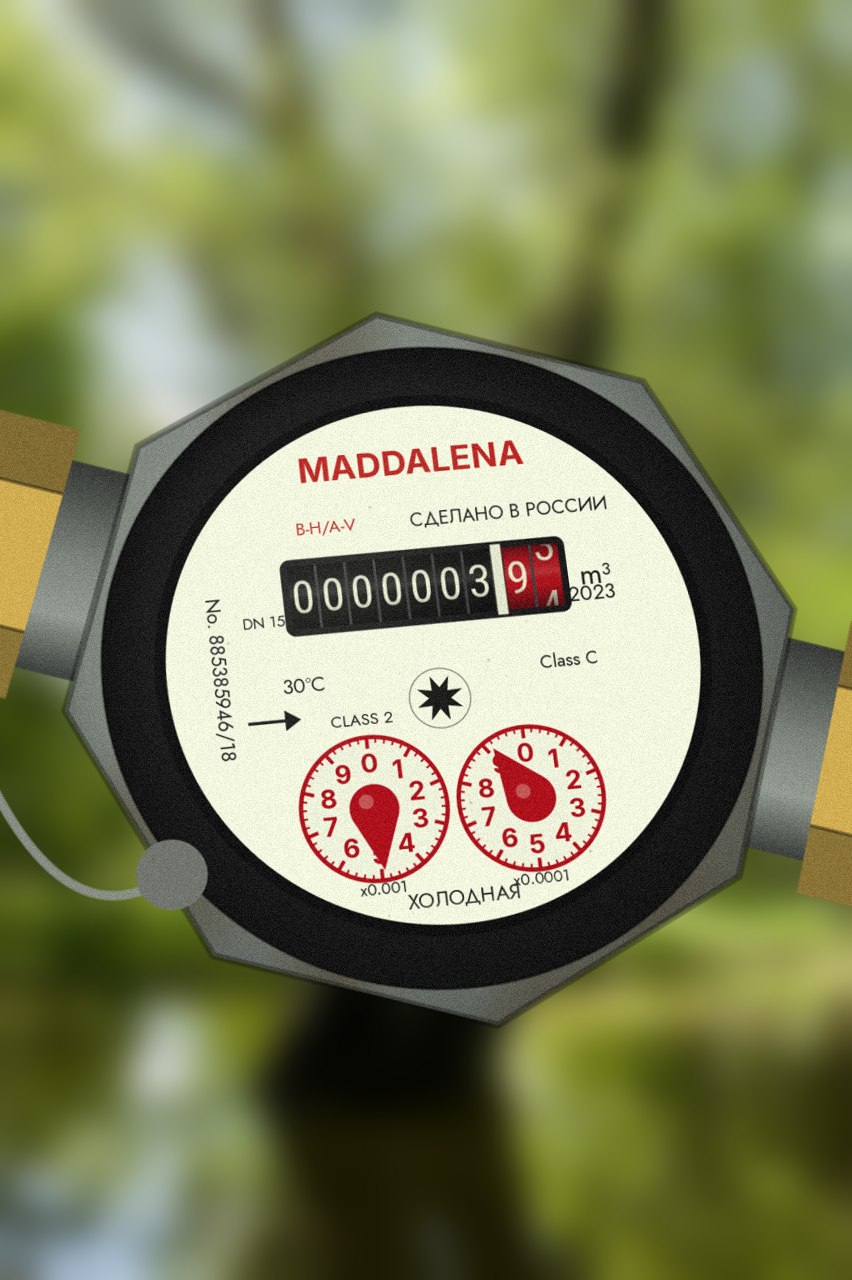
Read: 3.9349m³
